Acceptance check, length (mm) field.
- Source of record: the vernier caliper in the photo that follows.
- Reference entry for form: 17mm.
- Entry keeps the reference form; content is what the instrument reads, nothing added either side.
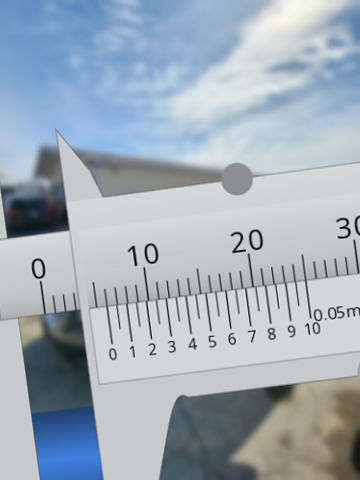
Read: 6.0mm
